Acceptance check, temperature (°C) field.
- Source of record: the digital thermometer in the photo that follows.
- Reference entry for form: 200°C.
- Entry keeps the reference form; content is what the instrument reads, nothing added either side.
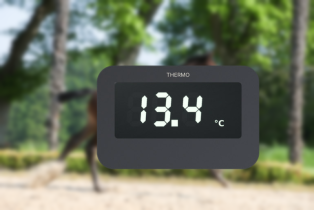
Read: 13.4°C
